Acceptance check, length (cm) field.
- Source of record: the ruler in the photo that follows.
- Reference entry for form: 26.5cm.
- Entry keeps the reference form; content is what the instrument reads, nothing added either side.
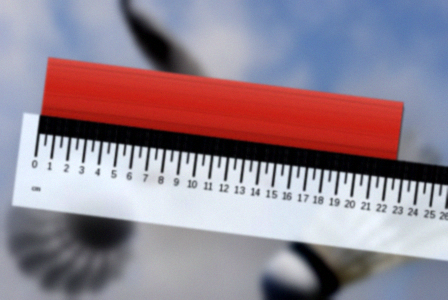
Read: 22.5cm
